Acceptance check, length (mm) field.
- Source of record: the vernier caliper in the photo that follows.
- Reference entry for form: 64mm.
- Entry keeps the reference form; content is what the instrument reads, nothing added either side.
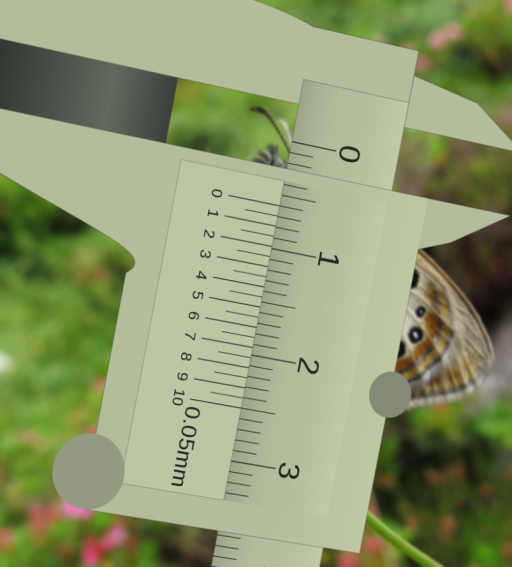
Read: 6.0mm
